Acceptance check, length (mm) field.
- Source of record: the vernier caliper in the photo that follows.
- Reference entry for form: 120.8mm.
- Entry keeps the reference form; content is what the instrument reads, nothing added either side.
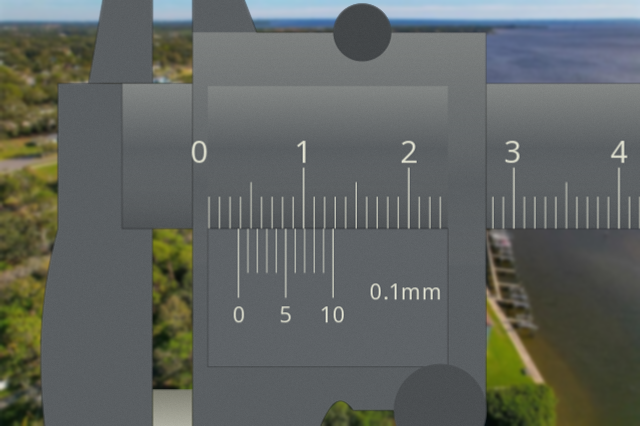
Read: 3.8mm
